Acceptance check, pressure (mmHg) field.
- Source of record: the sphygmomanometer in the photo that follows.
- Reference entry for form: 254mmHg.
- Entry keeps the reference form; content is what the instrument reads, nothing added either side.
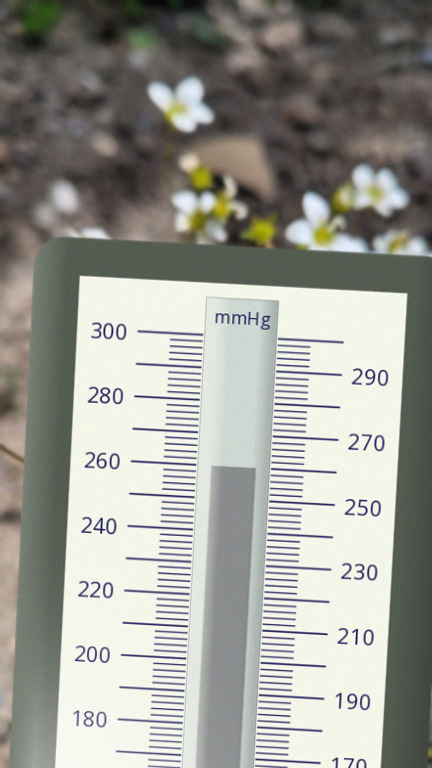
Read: 260mmHg
